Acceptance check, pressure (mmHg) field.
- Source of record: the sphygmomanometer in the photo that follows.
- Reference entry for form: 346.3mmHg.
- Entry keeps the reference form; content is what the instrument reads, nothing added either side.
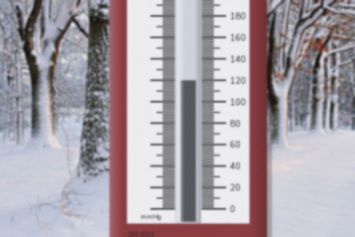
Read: 120mmHg
